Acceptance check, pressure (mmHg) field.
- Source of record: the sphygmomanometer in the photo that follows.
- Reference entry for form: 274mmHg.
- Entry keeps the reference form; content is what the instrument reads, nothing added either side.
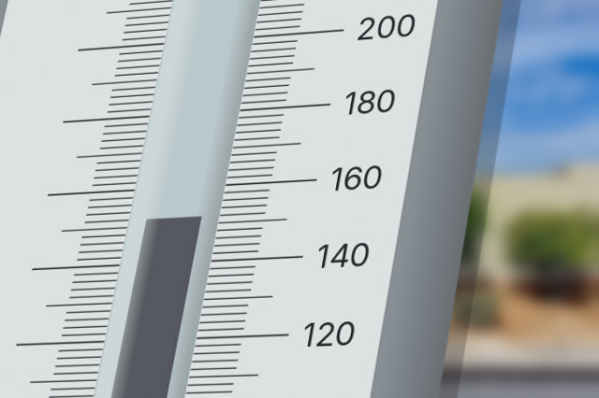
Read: 152mmHg
